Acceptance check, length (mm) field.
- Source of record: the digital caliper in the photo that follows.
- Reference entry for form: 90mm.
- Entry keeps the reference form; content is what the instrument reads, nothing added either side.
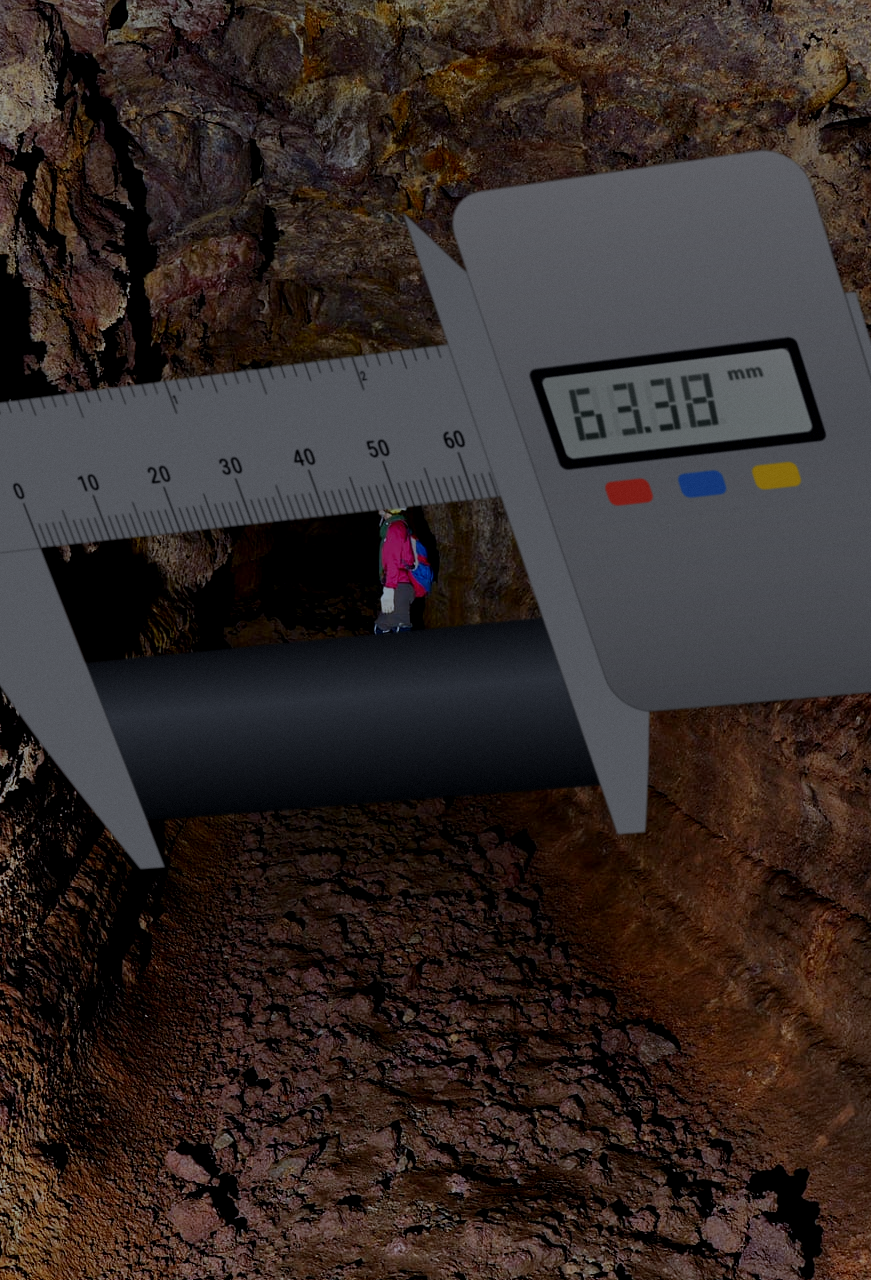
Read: 63.38mm
